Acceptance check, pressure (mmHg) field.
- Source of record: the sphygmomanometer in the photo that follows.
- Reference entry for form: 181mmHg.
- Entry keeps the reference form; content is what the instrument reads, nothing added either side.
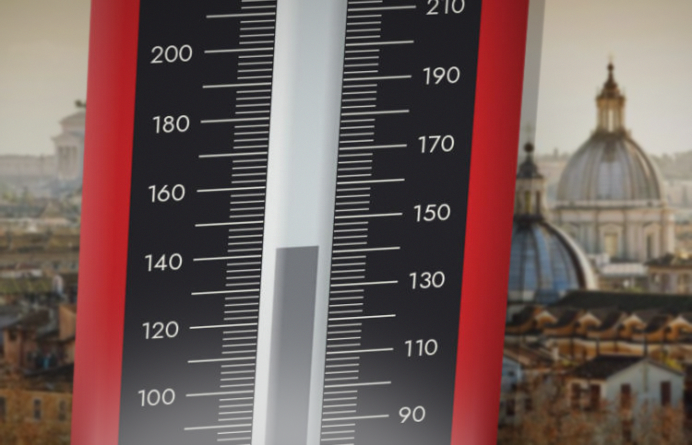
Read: 142mmHg
